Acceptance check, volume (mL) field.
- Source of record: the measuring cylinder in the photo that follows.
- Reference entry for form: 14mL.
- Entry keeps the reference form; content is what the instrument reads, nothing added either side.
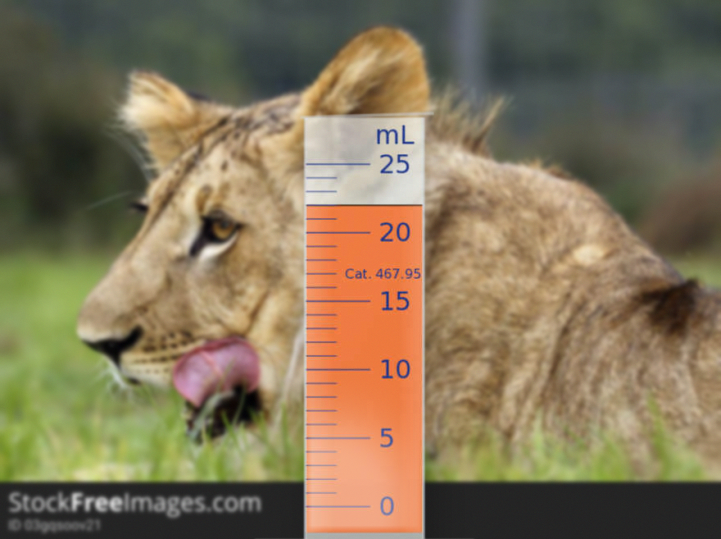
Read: 22mL
